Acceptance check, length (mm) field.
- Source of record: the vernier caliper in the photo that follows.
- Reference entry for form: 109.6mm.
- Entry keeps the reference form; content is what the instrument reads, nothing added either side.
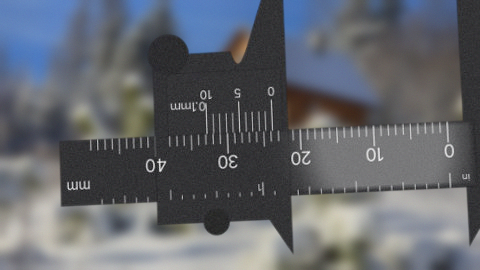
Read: 23.8mm
